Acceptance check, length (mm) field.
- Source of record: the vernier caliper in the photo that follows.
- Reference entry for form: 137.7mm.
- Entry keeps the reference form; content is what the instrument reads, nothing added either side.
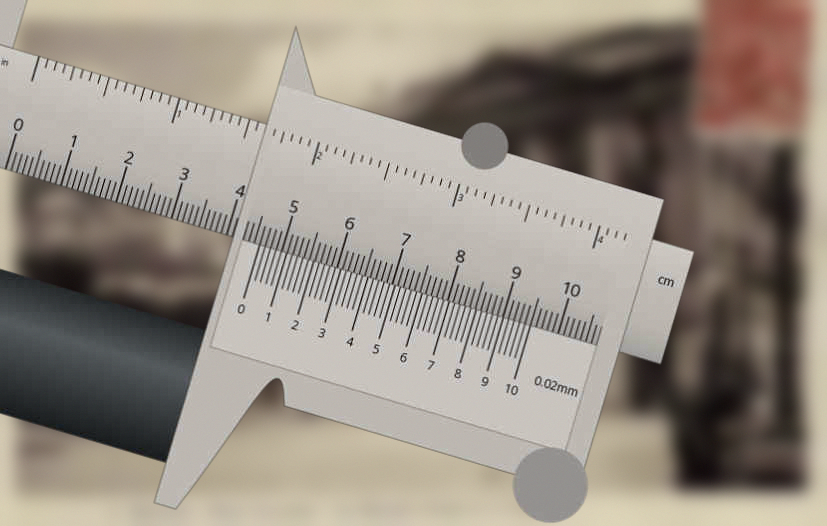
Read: 46.0mm
